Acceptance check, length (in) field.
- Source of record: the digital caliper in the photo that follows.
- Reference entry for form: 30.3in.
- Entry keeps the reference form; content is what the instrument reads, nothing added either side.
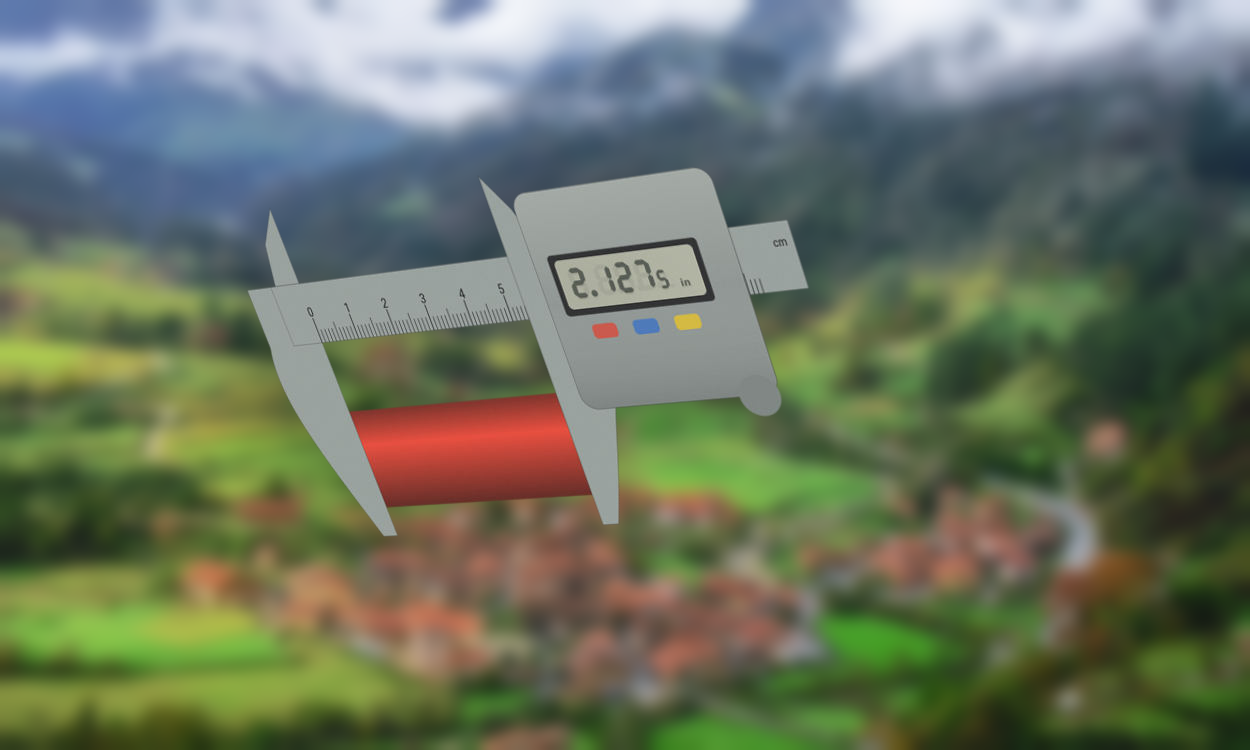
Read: 2.1275in
